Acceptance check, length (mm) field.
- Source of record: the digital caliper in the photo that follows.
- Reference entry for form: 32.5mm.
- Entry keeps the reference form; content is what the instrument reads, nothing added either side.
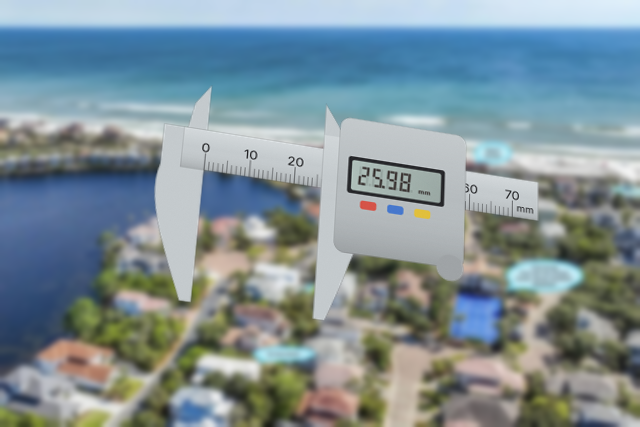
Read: 25.98mm
